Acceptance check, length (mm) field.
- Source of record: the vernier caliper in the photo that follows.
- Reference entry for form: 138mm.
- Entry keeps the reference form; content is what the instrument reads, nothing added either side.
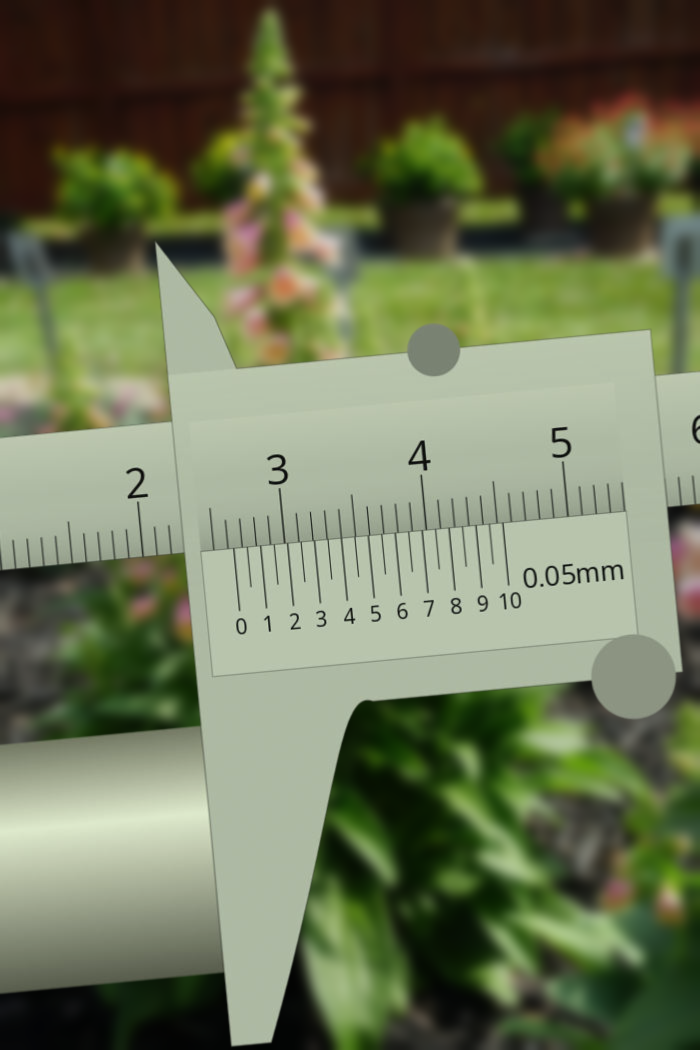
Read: 26.4mm
